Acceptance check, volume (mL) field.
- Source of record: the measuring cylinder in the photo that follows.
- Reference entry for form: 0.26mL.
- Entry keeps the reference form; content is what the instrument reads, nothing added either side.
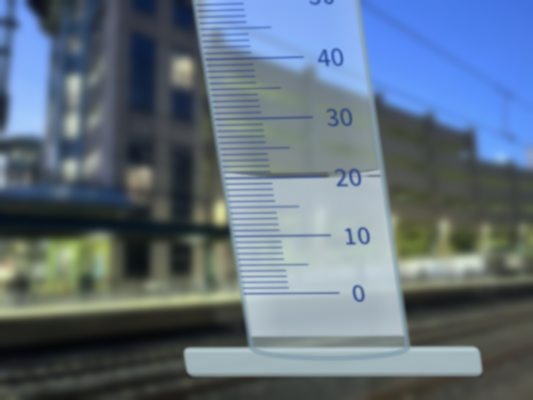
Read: 20mL
